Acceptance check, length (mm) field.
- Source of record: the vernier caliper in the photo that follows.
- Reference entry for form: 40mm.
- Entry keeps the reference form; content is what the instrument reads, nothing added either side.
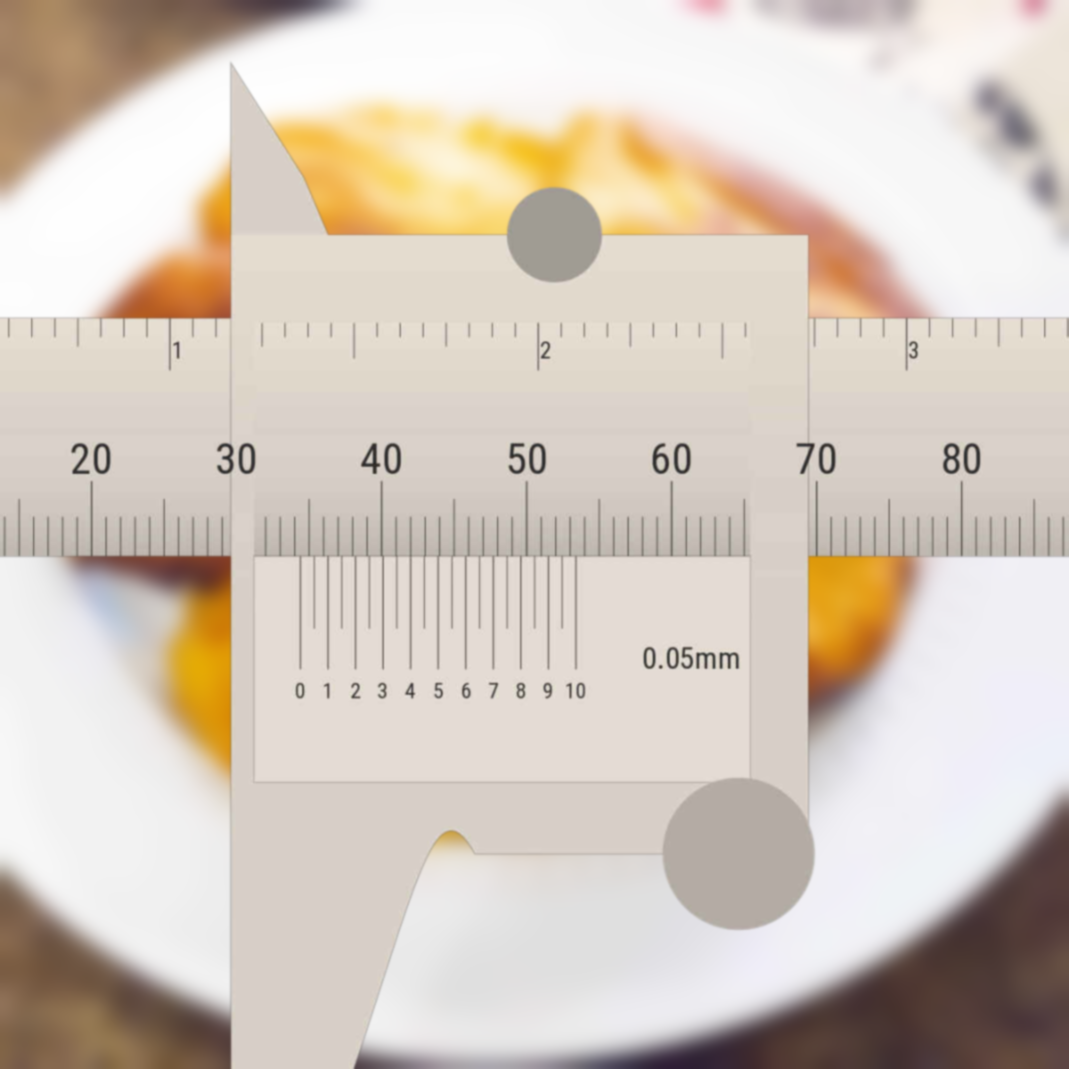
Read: 34.4mm
